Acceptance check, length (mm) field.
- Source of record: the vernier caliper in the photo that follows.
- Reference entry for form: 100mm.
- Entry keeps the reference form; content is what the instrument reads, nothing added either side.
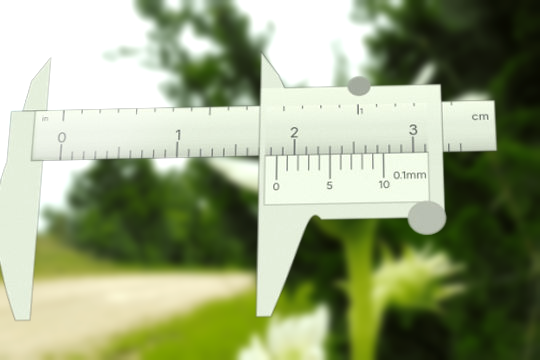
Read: 18.5mm
